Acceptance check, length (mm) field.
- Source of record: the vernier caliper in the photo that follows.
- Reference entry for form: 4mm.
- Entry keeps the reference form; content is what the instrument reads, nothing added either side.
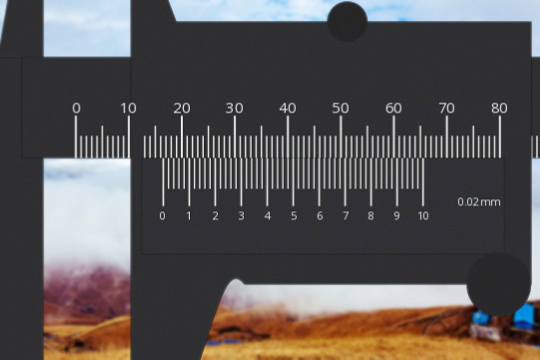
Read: 16.5mm
